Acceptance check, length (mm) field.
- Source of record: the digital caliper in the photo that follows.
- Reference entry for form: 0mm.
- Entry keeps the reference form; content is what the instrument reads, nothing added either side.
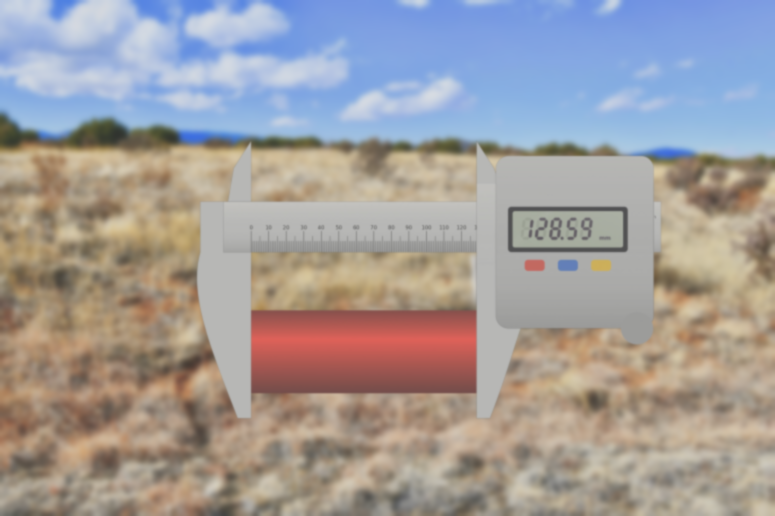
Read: 128.59mm
